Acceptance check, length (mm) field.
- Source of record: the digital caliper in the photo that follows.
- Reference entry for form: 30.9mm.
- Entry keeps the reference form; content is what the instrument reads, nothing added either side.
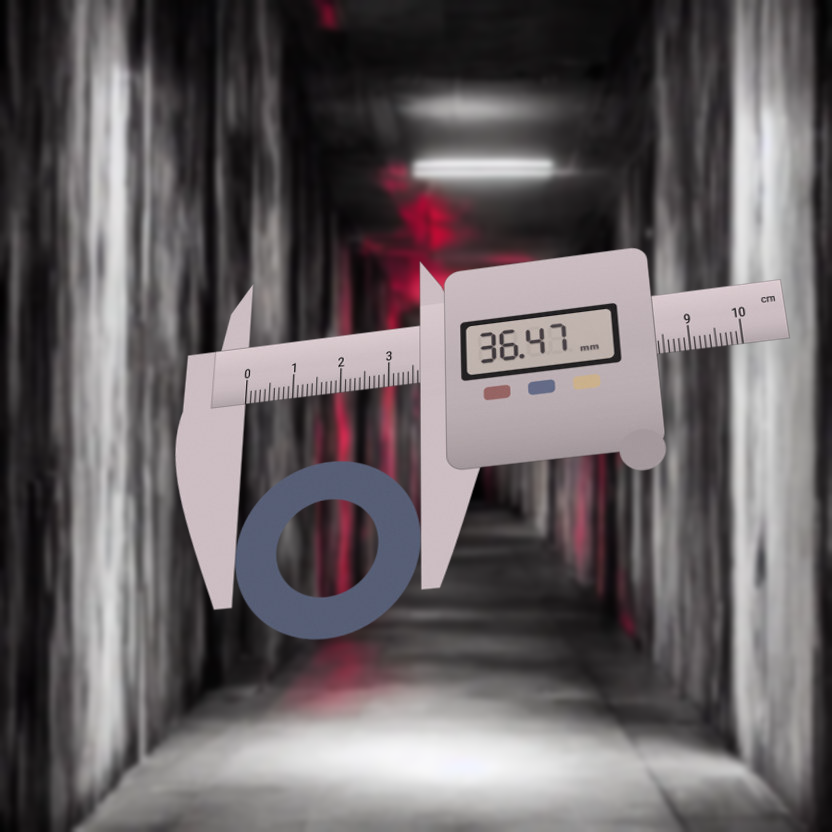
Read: 36.47mm
